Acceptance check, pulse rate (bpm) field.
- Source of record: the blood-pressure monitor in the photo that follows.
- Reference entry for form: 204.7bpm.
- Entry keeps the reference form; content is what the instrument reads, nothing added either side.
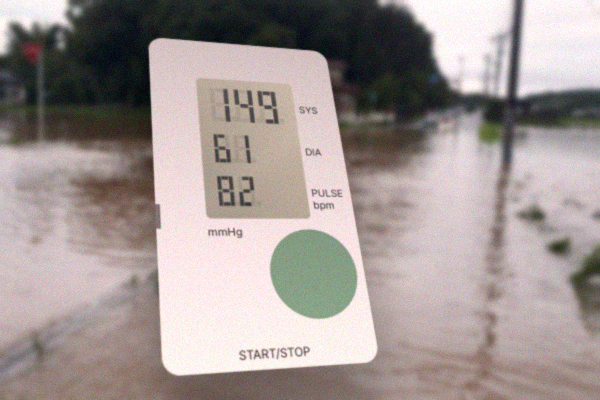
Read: 82bpm
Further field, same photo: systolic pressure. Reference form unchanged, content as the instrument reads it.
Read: 149mmHg
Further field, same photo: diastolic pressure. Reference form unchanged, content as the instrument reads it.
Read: 61mmHg
